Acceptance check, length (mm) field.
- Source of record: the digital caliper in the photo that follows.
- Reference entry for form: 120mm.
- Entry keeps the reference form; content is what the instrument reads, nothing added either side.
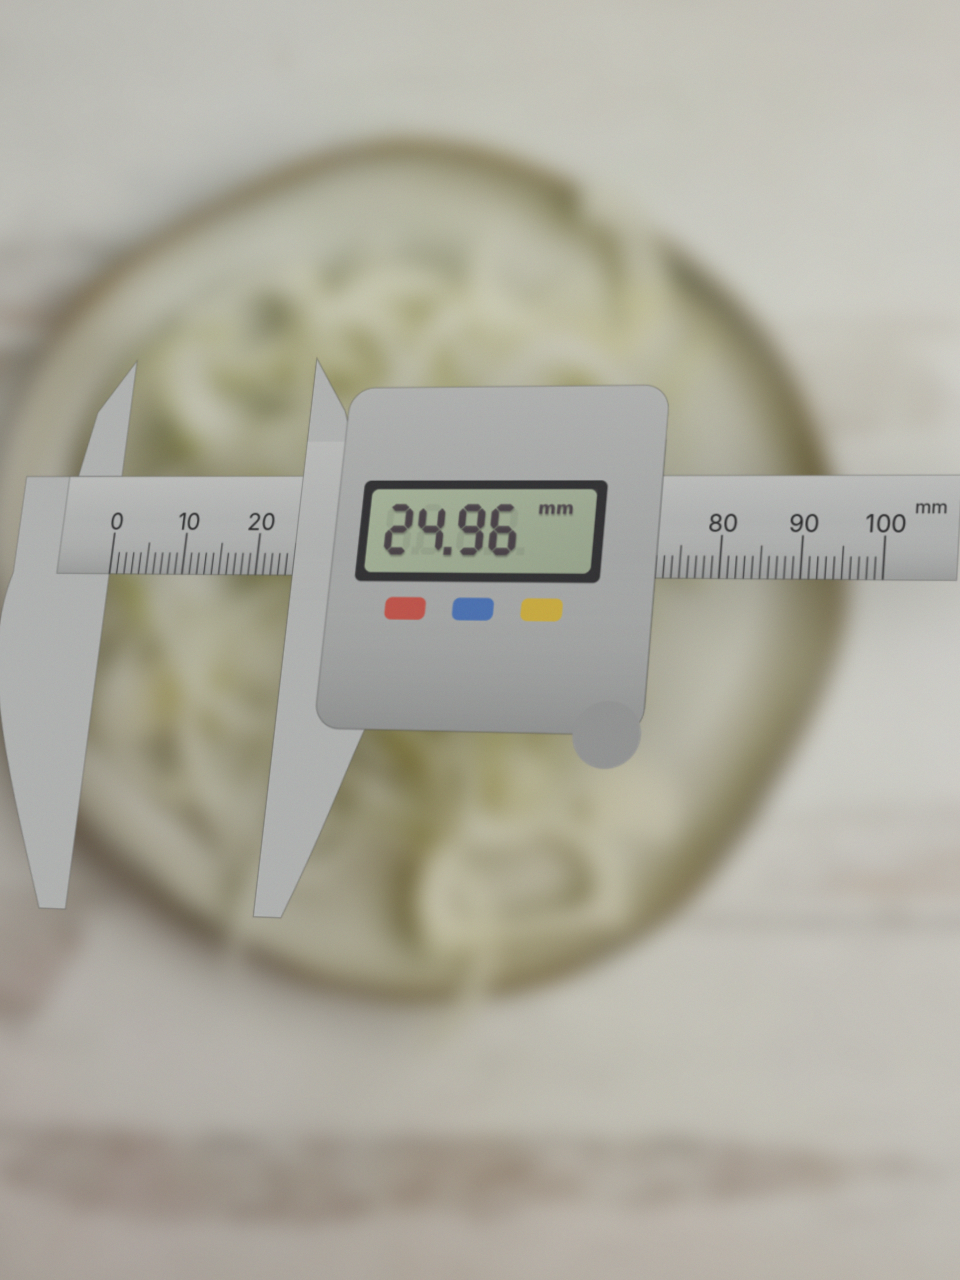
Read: 24.96mm
